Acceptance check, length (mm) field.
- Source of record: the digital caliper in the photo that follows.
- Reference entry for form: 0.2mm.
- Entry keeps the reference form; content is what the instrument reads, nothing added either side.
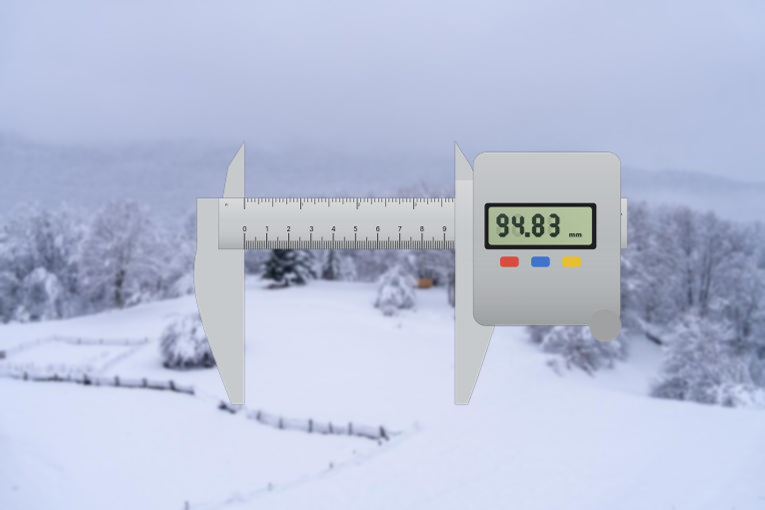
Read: 94.83mm
